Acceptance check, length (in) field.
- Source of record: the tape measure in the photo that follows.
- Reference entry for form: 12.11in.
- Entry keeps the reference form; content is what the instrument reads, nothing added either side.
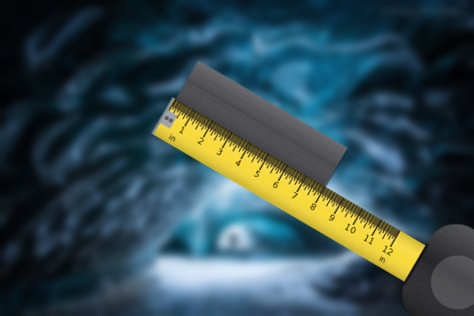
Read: 8in
